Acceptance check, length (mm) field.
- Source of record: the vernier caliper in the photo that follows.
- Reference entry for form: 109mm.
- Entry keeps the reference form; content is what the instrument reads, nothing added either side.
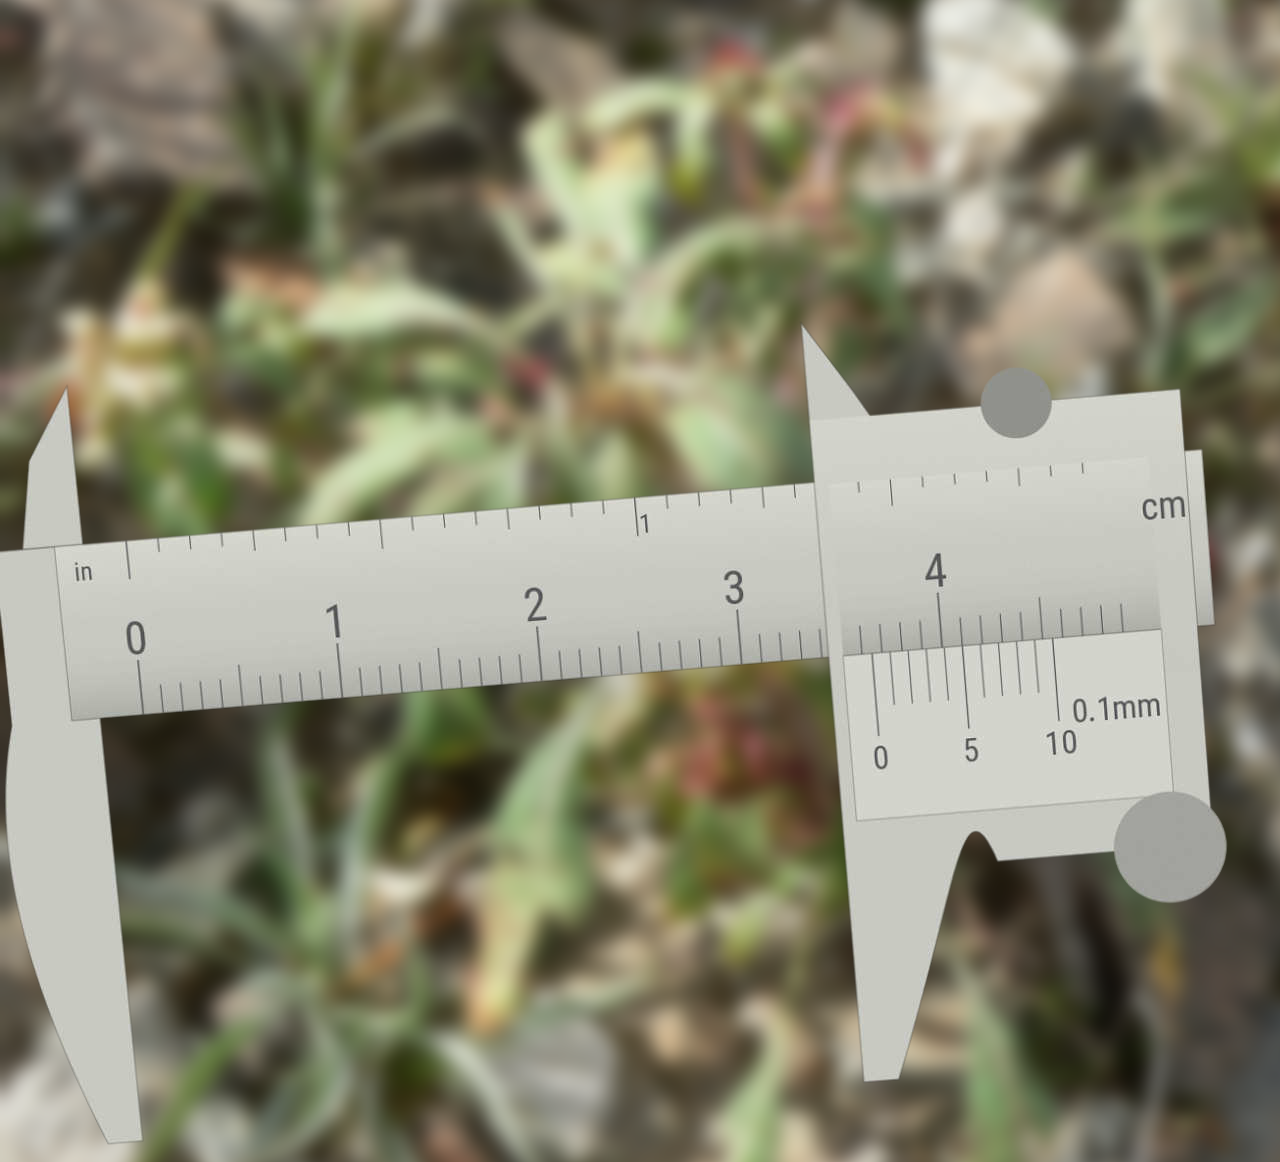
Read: 36.5mm
